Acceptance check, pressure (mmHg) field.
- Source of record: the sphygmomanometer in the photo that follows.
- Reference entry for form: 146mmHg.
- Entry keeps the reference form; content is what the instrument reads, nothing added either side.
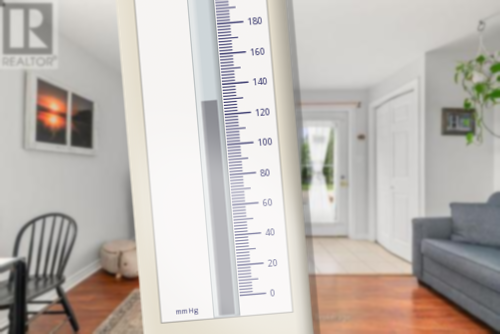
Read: 130mmHg
